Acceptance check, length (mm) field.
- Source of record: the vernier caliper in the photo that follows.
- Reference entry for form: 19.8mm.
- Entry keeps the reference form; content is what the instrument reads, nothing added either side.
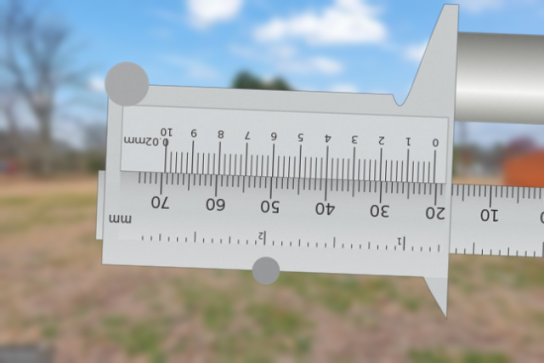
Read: 20.4mm
